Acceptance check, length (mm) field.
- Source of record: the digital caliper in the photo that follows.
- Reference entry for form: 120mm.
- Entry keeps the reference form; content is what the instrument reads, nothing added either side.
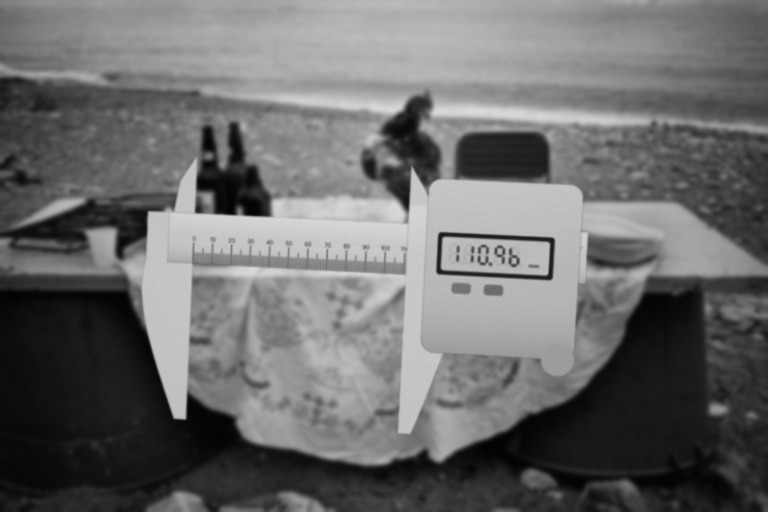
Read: 110.96mm
